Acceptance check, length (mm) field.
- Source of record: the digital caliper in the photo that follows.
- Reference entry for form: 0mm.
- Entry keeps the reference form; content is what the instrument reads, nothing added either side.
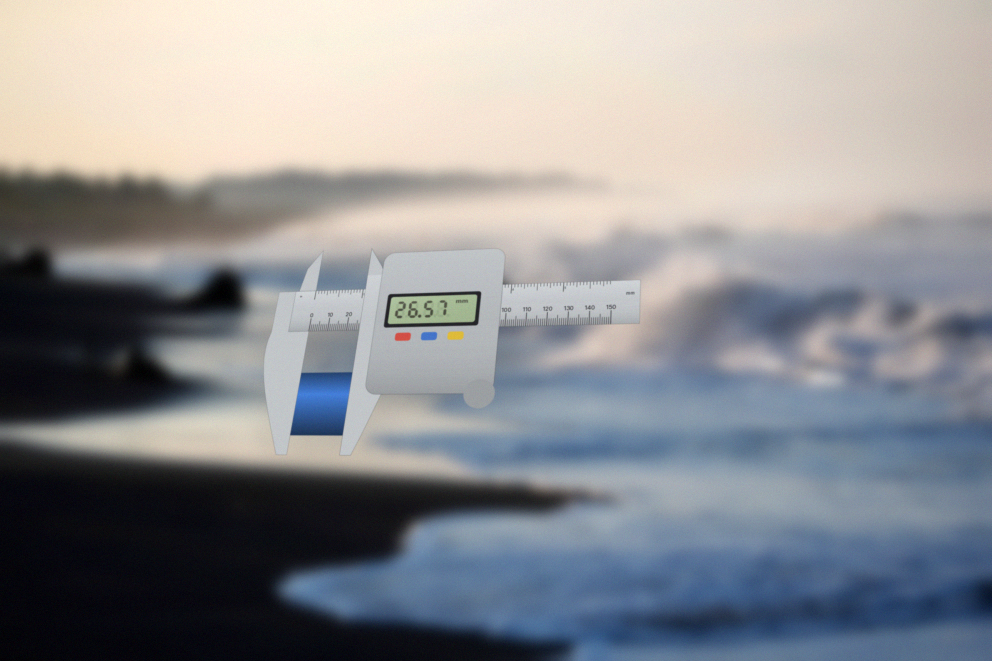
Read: 26.57mm
